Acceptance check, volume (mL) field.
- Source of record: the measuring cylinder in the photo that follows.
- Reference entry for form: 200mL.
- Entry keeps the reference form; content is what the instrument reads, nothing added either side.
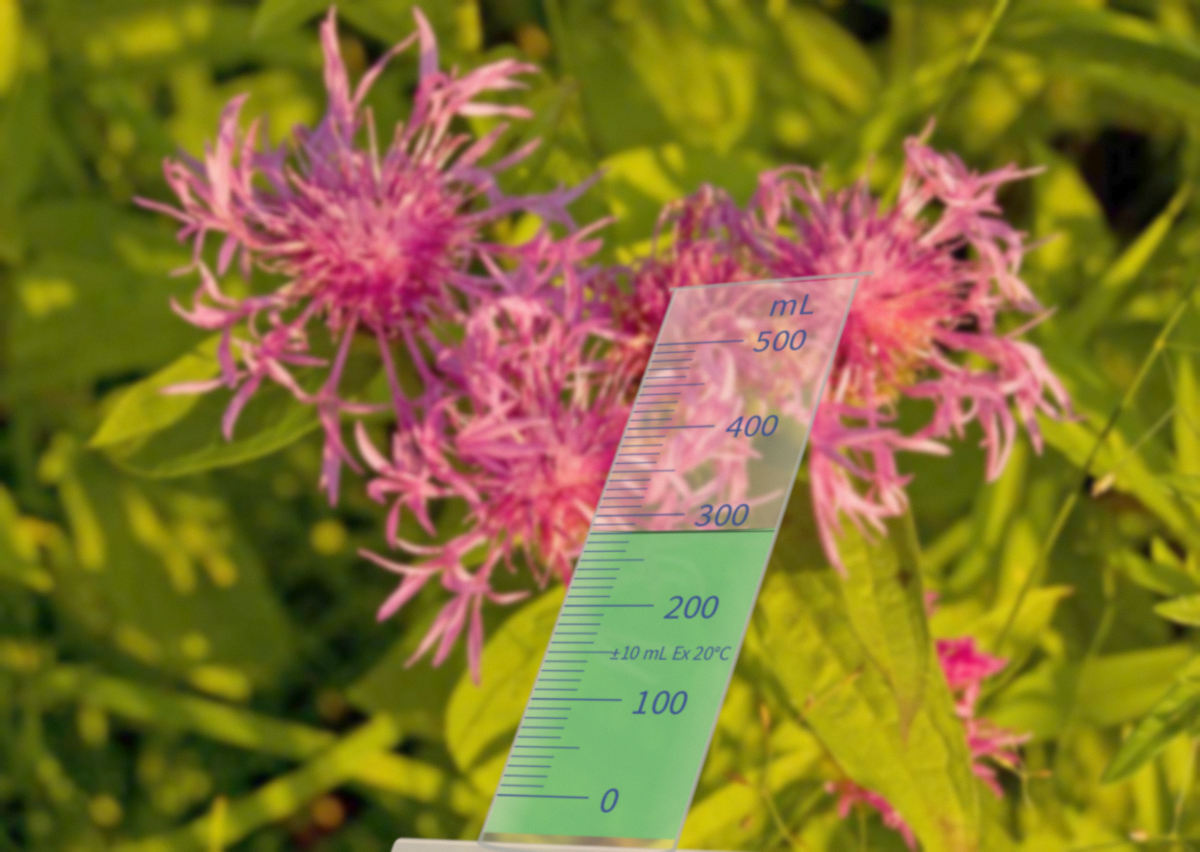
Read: 280mL
